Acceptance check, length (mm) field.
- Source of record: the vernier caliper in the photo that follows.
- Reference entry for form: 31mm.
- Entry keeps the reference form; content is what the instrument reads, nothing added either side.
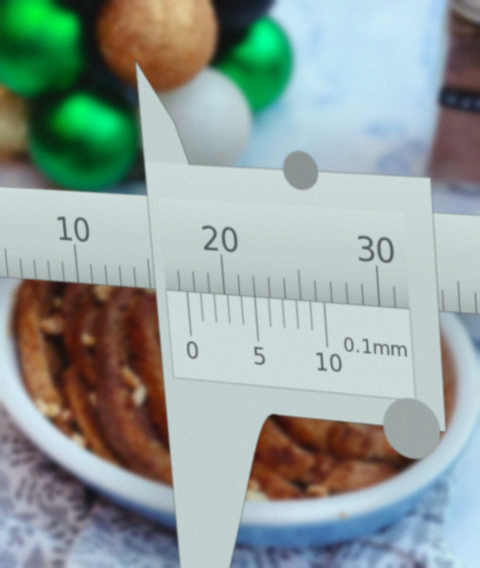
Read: 17.5mm
